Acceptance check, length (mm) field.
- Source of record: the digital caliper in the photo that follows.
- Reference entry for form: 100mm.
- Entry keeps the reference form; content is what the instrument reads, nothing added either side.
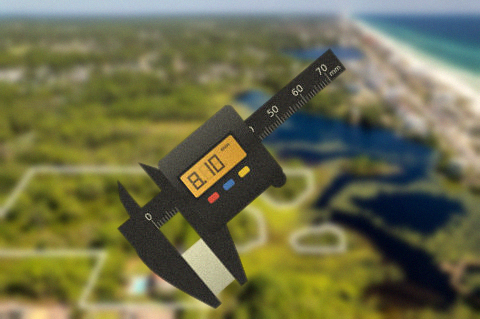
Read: 8.10mm
